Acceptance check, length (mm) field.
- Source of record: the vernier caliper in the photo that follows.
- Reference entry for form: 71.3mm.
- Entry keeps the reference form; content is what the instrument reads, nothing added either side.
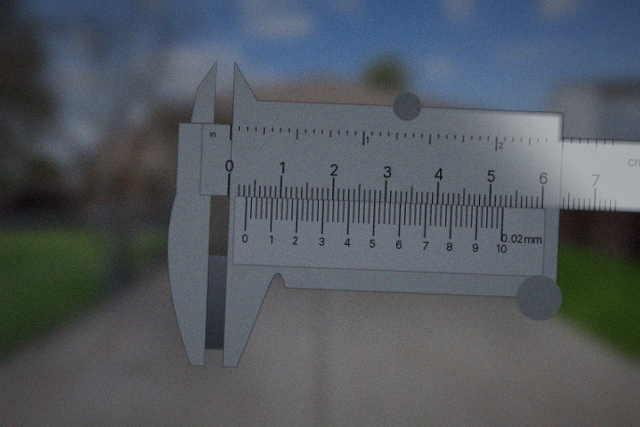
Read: 3.5mm
